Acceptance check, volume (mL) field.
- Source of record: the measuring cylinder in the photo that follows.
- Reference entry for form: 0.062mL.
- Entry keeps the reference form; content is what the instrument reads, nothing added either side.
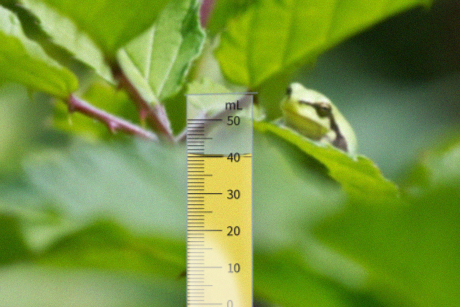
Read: 40mL
